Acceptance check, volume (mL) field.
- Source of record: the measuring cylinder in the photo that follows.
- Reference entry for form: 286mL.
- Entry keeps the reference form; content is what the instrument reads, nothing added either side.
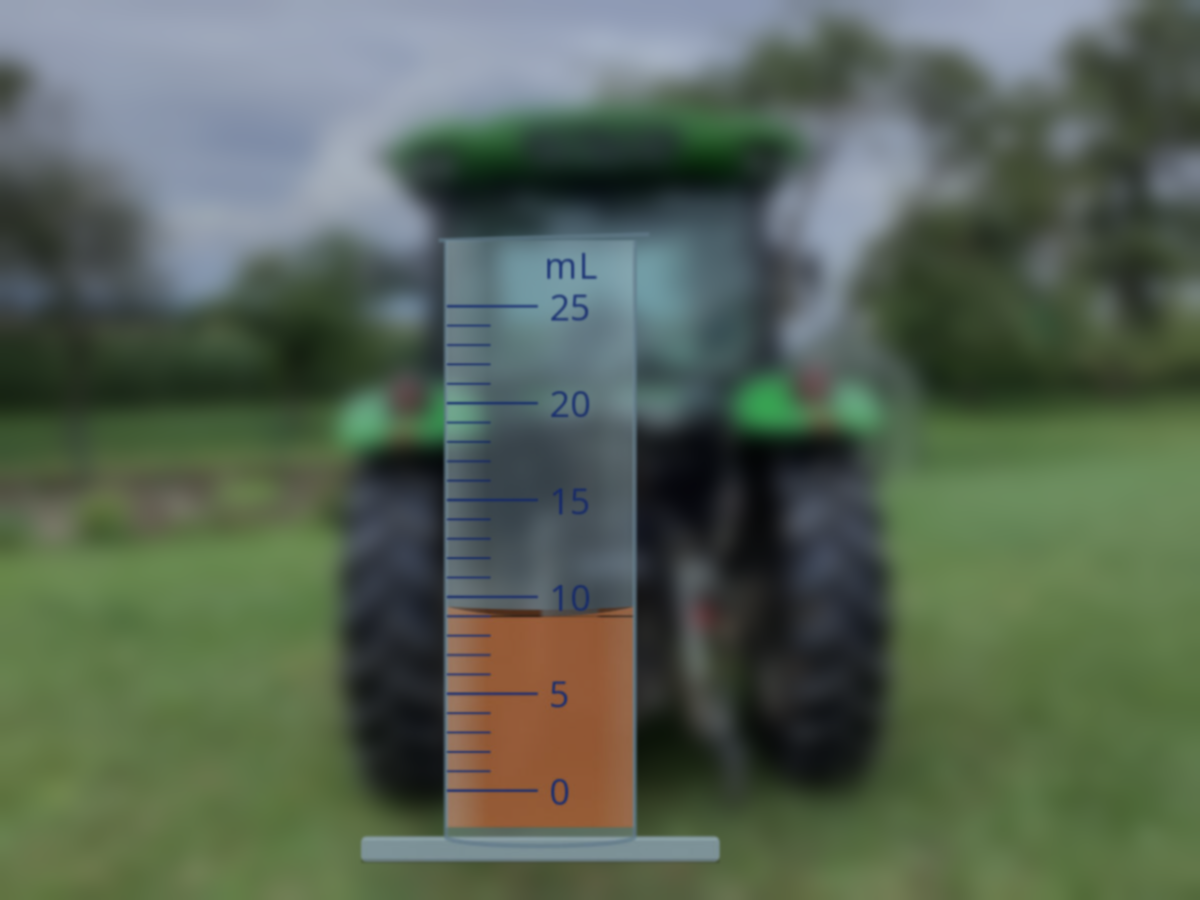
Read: 9mL
